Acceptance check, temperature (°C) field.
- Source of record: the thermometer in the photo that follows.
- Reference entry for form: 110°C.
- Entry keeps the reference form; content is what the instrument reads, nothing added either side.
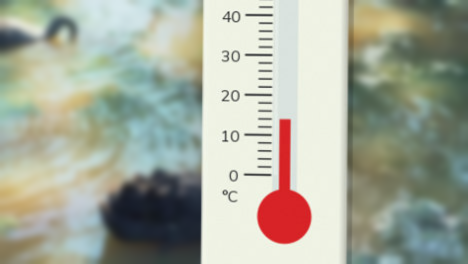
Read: 14°C
